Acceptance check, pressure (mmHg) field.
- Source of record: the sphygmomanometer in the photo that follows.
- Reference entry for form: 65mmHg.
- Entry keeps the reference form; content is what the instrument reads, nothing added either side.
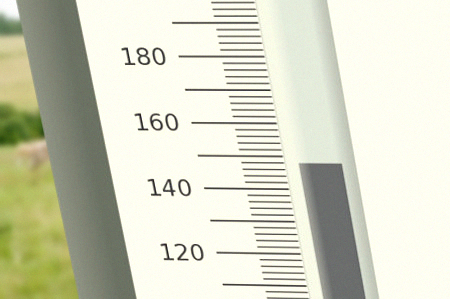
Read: 148mmHg
